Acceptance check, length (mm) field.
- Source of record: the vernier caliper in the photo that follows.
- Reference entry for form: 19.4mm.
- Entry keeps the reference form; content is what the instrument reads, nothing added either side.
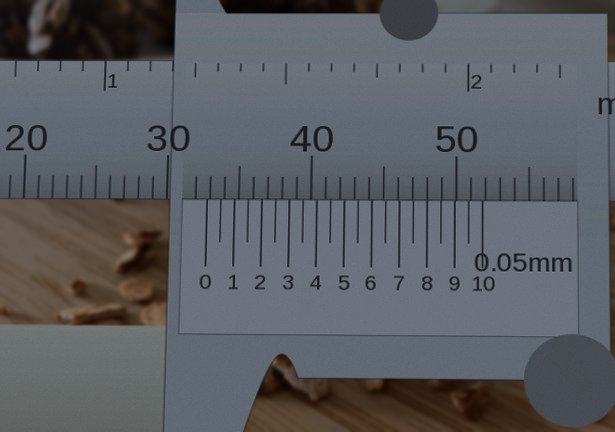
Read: 32.8mm
